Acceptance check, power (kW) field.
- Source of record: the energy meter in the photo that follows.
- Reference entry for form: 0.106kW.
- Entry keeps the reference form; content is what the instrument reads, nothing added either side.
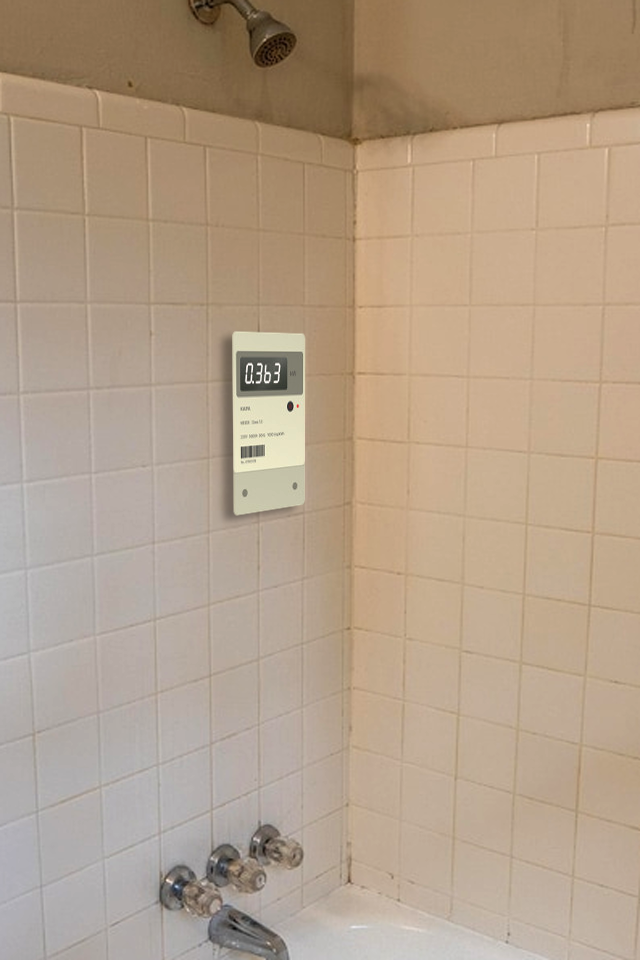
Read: 0.363kW
